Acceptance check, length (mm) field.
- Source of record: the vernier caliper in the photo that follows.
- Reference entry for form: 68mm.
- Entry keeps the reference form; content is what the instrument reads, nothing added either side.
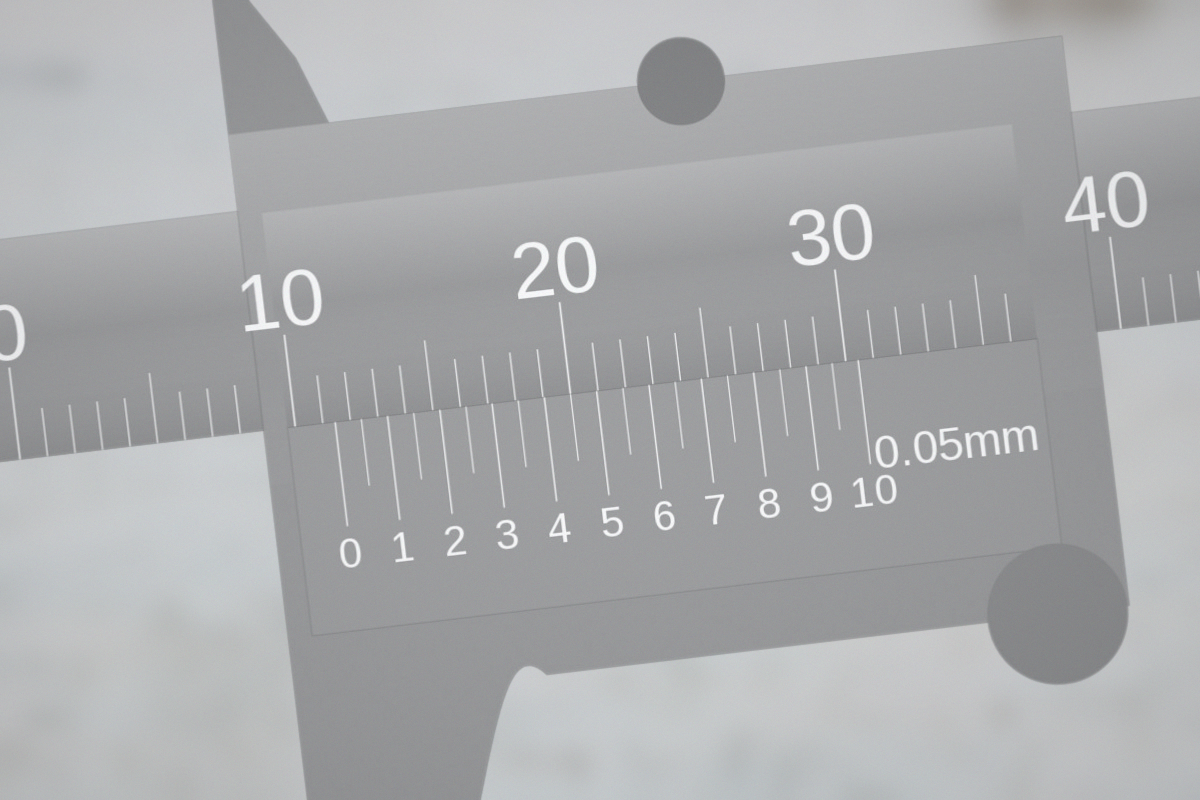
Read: 11.45mm
